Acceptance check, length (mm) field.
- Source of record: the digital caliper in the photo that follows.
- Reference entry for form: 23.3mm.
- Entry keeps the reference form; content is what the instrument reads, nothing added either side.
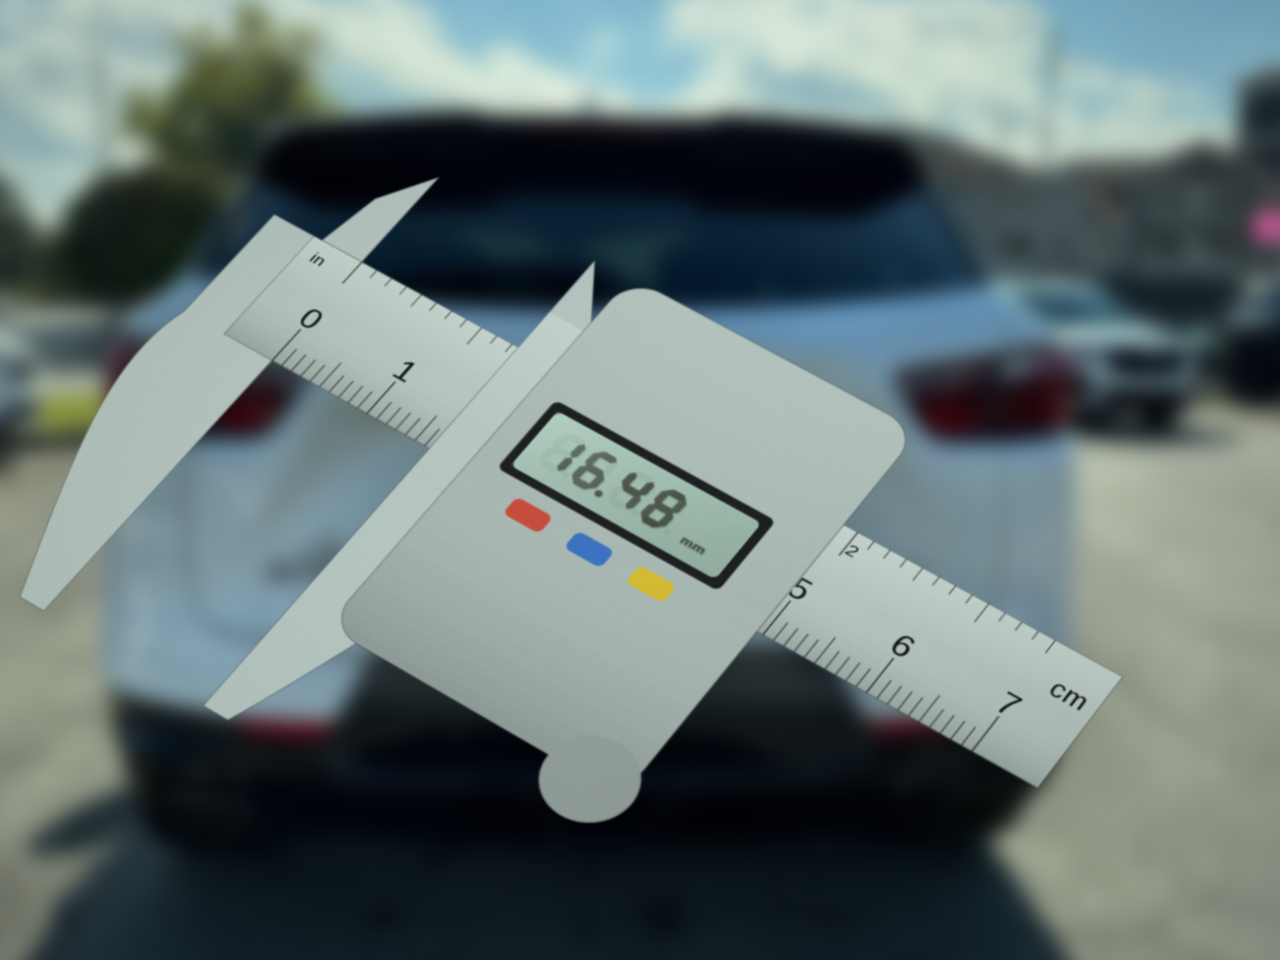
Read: 16.48mm
